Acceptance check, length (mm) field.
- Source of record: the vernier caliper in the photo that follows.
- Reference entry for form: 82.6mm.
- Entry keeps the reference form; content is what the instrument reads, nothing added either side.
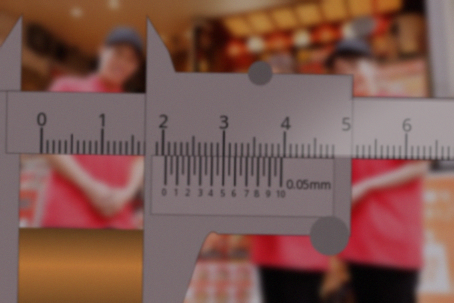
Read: 20.5mm
